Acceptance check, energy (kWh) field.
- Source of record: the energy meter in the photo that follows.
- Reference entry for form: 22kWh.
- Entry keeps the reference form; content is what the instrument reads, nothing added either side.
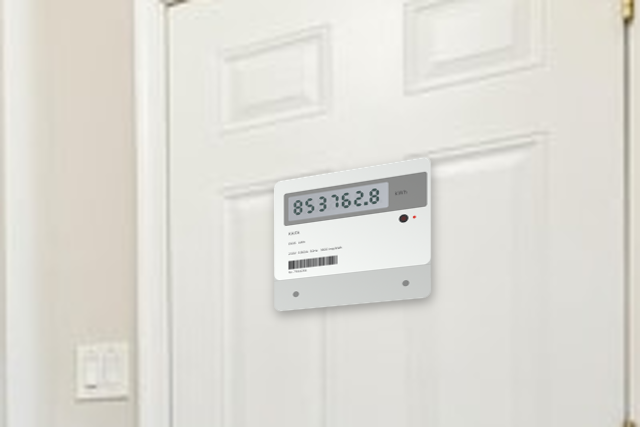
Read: 853762.8kWh
